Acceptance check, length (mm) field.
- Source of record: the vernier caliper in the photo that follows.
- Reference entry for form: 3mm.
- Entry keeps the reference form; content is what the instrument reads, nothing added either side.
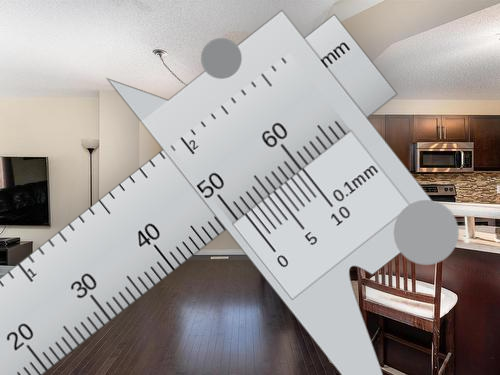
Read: 51.2mm
